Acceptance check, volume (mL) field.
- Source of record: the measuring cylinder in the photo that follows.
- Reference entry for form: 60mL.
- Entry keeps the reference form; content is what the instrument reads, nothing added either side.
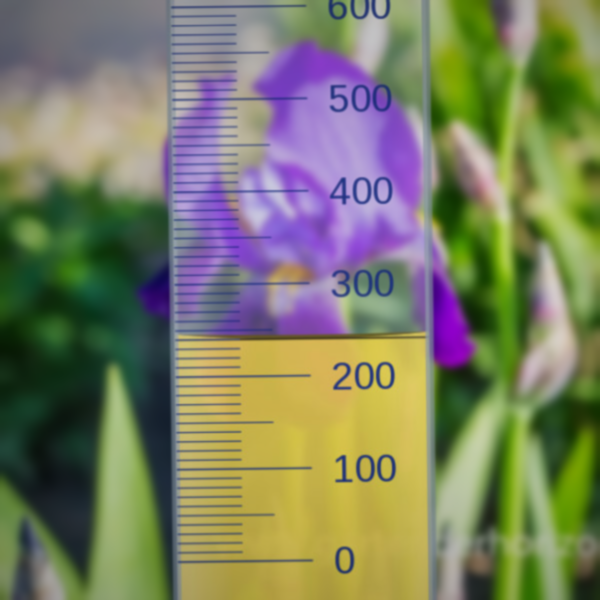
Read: 240mL
